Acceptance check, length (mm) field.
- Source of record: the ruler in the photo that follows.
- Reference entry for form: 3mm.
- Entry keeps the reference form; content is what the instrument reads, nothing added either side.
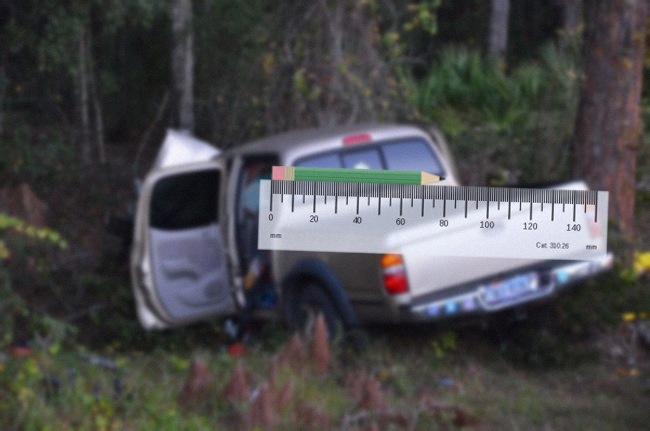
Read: 80mm
